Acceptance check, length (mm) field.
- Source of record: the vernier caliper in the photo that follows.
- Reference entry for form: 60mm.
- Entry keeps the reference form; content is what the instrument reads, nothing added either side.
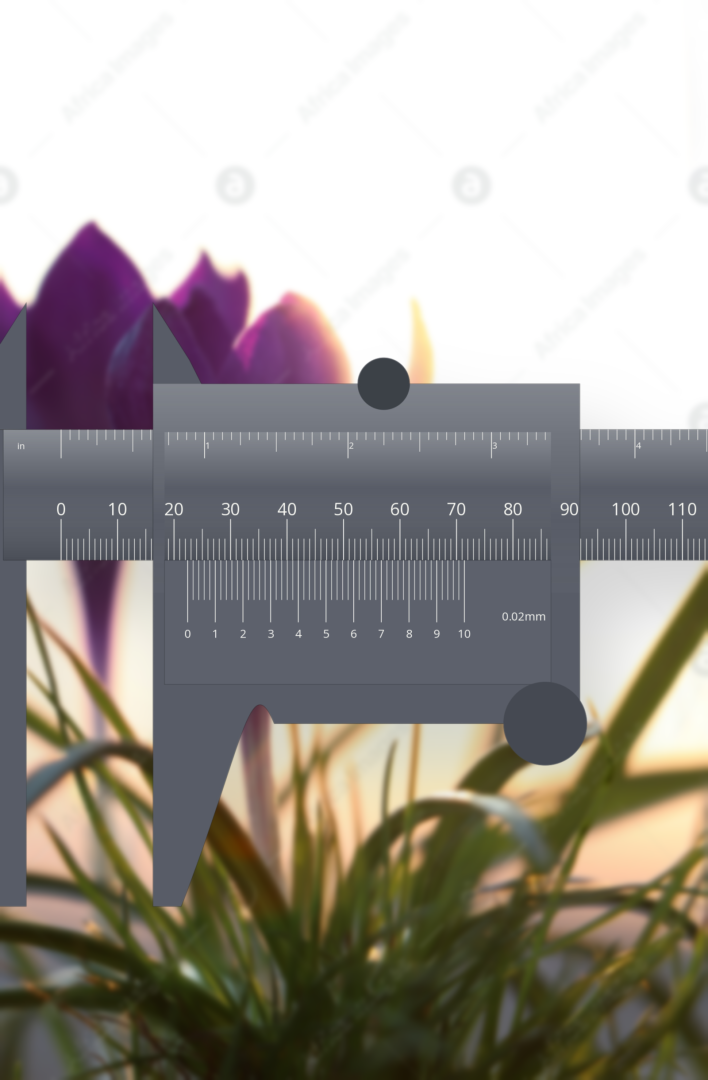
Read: 22.4mm
